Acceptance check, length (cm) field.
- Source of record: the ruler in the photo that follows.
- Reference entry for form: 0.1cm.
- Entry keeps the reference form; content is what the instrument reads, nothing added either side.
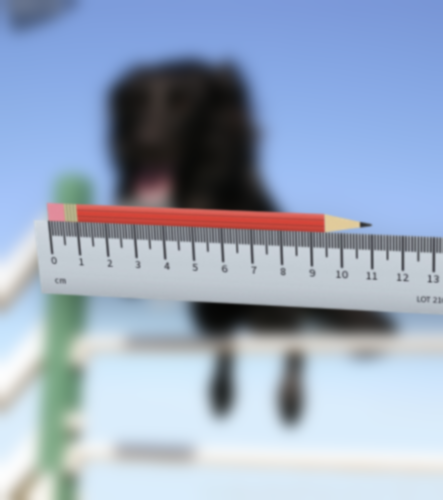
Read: 11cm
